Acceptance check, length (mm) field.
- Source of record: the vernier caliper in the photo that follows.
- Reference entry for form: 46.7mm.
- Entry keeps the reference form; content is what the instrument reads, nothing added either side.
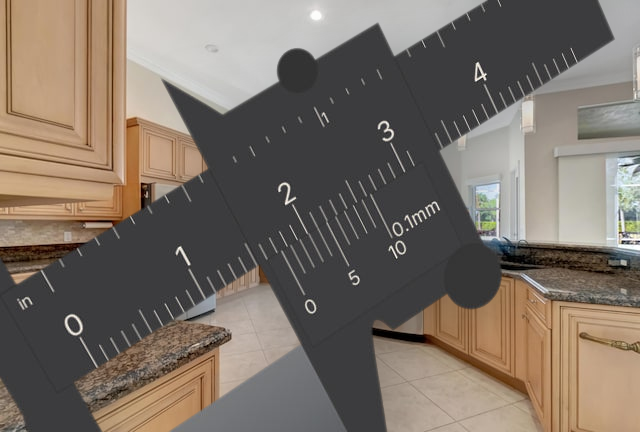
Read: 17.4mm
